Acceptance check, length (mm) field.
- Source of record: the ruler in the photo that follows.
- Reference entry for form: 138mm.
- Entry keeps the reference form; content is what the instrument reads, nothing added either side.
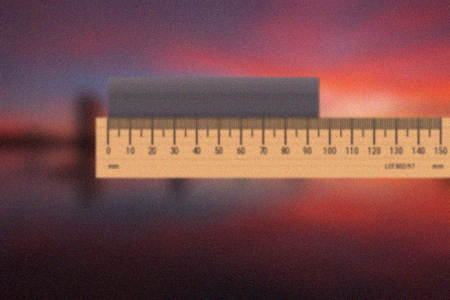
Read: 95mm
